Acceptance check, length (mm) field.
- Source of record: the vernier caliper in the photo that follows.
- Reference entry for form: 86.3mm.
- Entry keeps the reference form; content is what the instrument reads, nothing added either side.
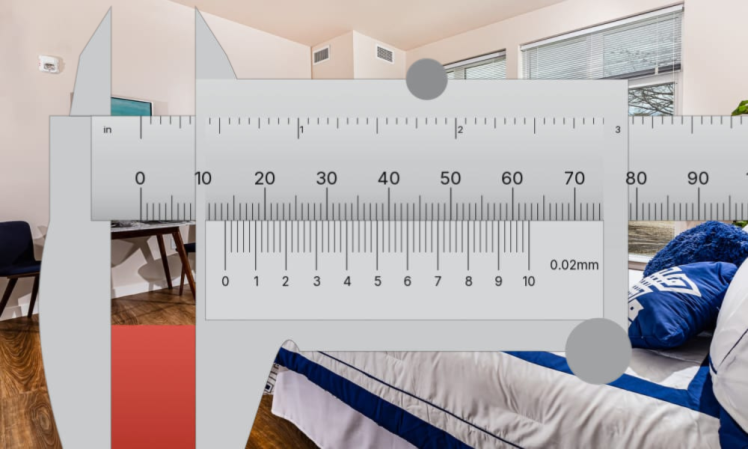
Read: 13.6mm
